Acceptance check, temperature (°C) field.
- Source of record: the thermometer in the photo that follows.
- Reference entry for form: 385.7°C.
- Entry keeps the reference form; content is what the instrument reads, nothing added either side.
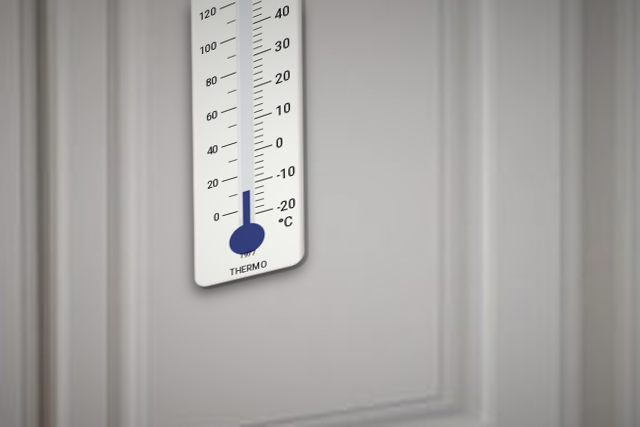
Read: -12°C
